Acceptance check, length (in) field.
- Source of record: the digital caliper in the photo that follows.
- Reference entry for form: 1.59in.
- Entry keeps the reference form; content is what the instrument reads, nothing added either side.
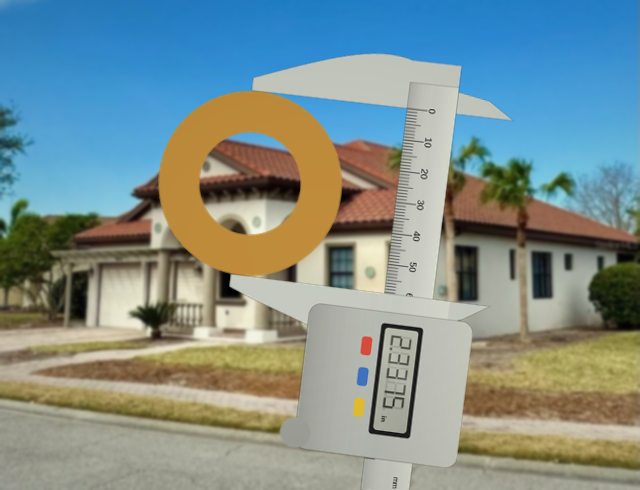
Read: 2.3375in
